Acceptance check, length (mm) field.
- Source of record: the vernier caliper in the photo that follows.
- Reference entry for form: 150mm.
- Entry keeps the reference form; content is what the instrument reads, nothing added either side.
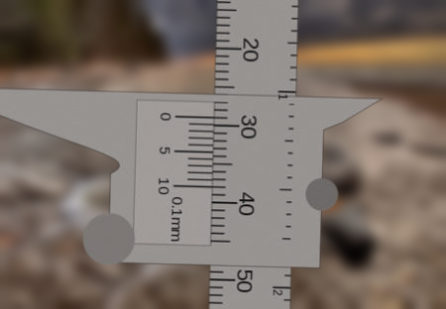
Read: 29.0mm
